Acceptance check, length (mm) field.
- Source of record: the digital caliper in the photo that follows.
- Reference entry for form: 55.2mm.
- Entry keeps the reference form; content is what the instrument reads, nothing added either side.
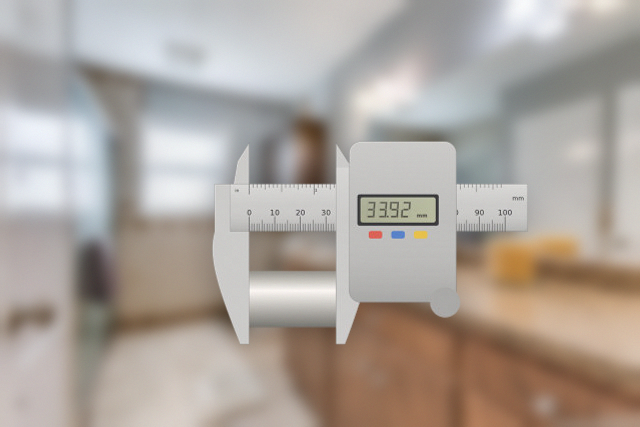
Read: 33.92mm
